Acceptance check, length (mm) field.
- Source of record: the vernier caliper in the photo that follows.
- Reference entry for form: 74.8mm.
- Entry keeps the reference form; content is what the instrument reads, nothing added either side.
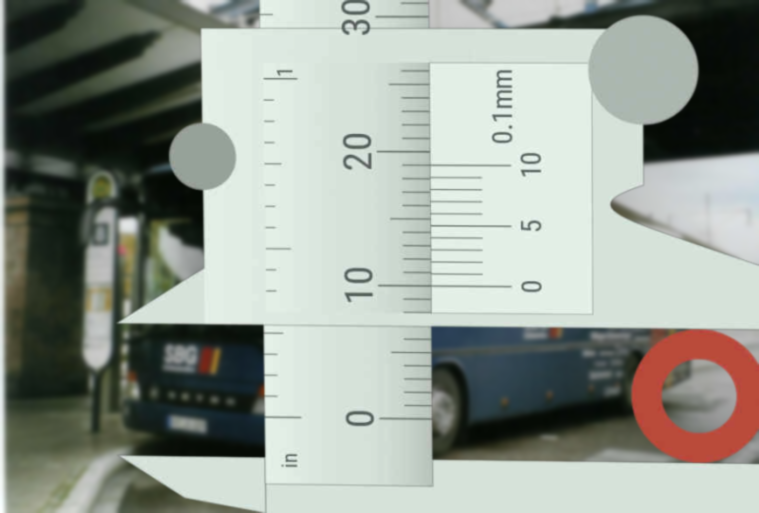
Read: 10.0mm
